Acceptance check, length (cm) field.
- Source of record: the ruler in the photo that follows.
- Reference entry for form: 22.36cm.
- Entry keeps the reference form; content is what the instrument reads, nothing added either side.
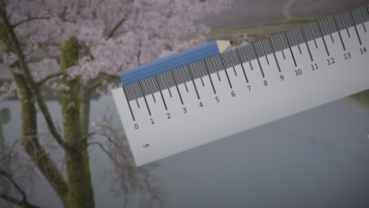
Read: 7cm
